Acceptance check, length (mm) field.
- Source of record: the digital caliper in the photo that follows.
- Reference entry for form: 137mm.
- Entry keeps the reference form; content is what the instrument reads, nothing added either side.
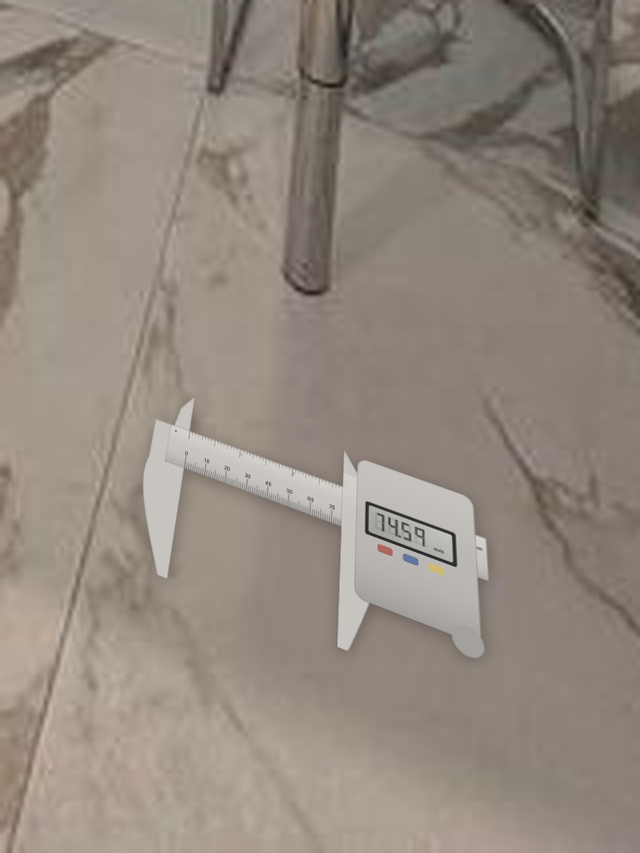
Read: 74.59mm
